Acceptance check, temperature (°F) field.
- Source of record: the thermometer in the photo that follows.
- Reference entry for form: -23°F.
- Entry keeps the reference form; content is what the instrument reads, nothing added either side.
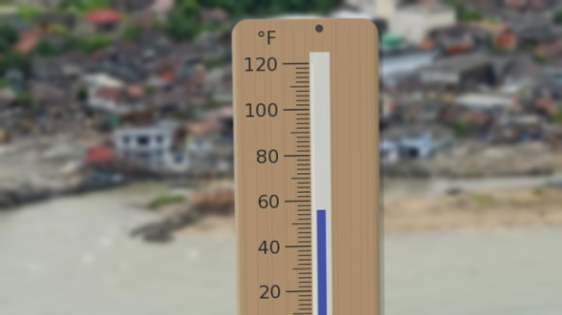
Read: 56°F
